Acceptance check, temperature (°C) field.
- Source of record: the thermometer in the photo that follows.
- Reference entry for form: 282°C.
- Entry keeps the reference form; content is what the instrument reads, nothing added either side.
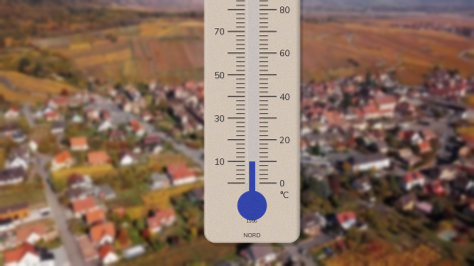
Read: 10°C
